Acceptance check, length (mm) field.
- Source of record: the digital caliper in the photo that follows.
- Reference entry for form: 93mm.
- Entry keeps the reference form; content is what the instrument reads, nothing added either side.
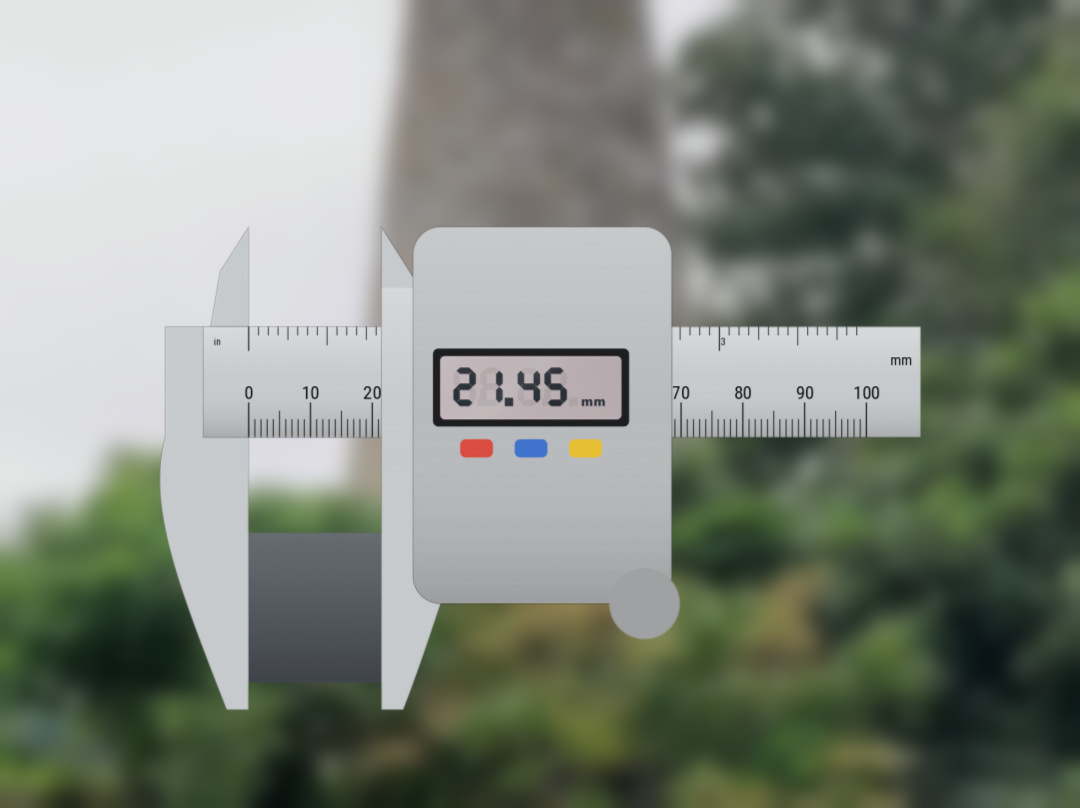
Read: 21.45mm
